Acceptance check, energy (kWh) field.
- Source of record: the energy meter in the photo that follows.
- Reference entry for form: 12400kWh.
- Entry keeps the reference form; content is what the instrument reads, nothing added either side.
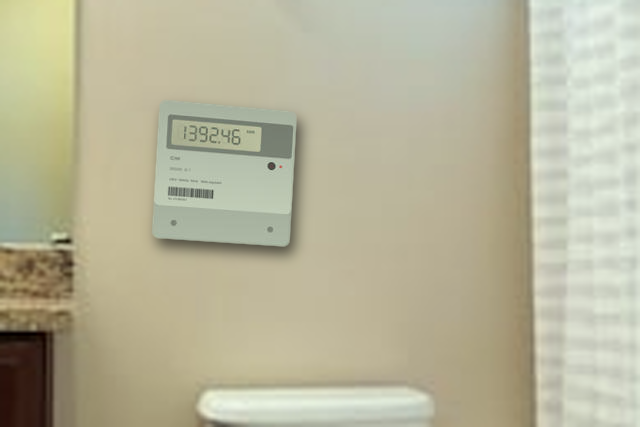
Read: 1392.46kWh
